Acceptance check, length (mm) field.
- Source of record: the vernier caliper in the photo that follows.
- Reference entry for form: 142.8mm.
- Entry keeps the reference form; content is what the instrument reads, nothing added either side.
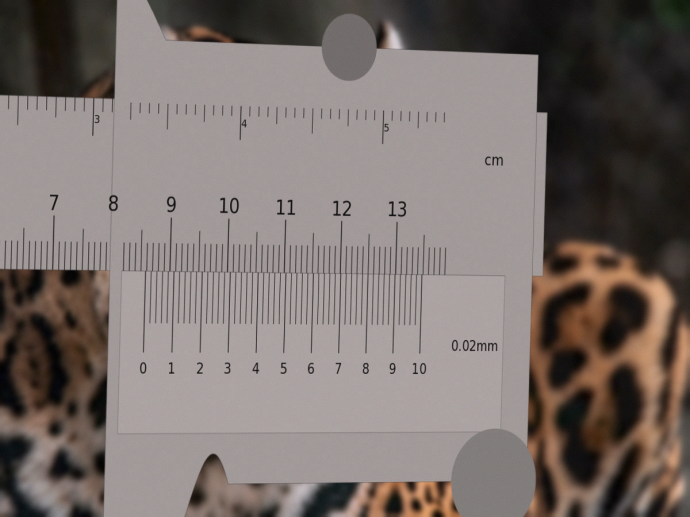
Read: 85.8mm
